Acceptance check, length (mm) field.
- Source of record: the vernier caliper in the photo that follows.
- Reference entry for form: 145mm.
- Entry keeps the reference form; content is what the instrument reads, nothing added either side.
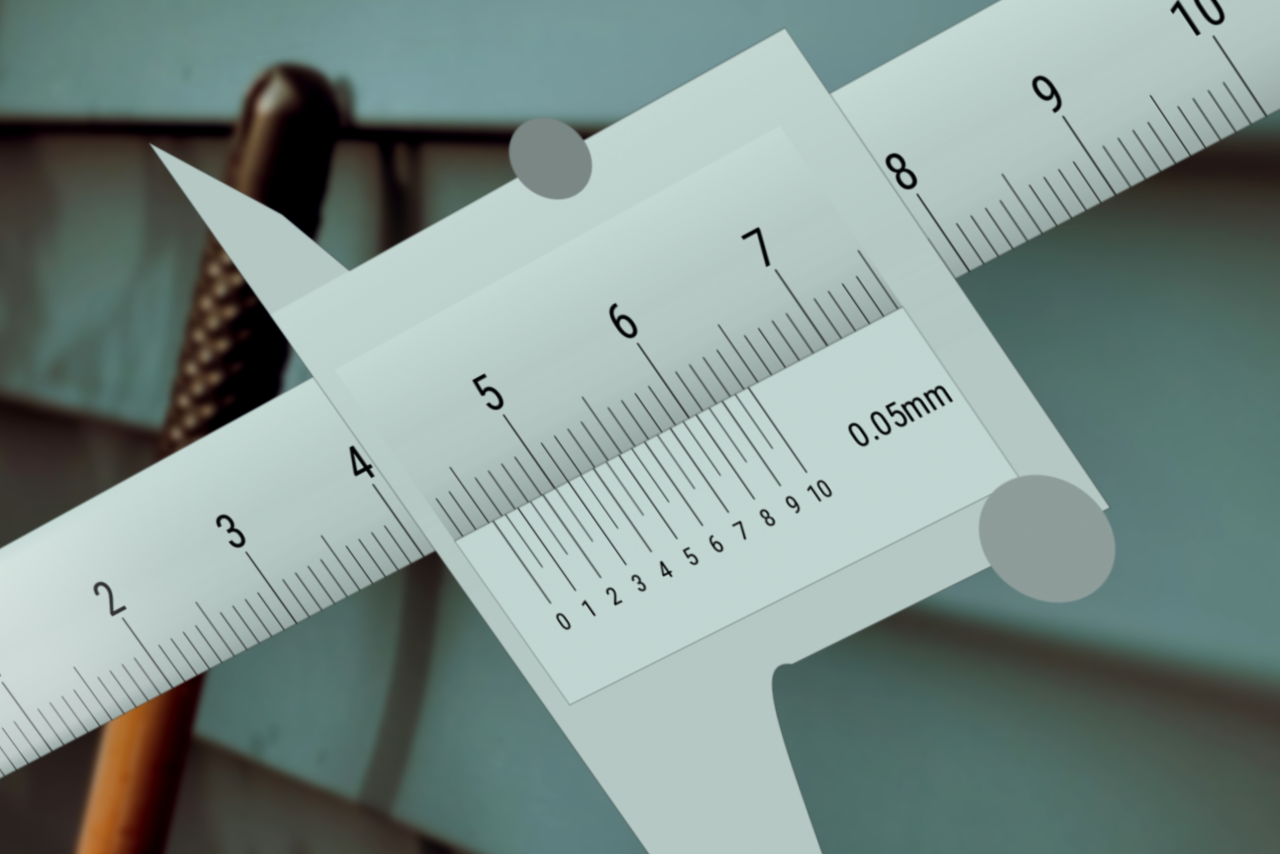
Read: 45.3mm
